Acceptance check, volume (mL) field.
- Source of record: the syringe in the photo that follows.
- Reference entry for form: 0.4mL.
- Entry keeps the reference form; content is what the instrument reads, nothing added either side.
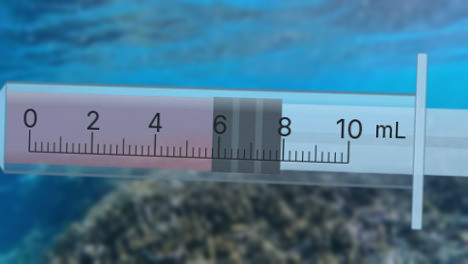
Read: 5.8mL
